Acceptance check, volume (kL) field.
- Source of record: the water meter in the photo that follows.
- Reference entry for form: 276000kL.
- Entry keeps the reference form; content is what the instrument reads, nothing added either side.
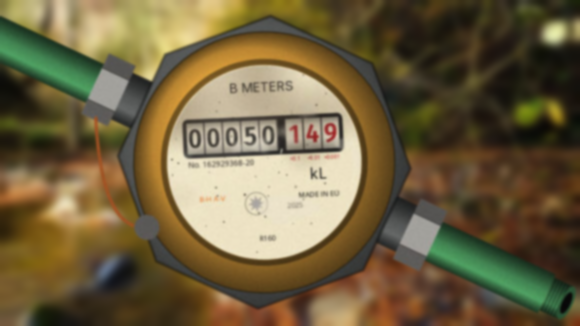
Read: 50.149kL
